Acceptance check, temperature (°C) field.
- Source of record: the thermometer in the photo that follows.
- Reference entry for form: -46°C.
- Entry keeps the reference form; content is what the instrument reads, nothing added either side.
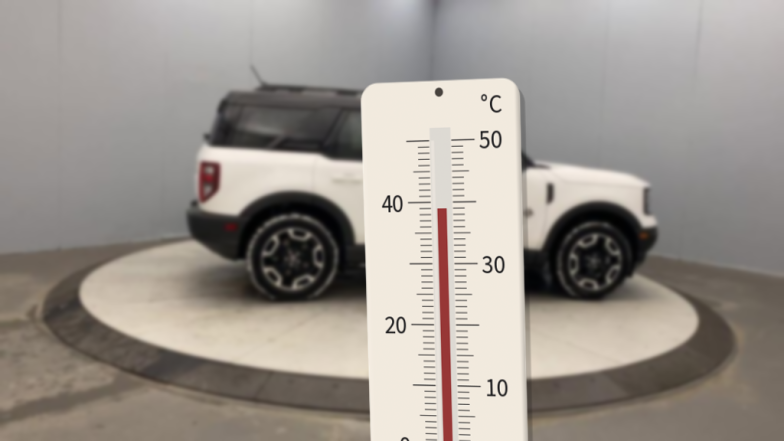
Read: 39°C
